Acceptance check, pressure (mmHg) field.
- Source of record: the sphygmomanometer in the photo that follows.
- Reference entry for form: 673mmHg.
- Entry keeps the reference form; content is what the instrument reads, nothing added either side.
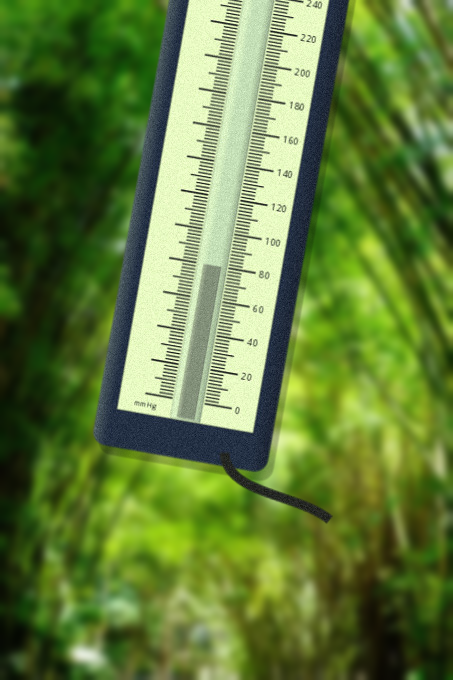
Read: 80mmHg
